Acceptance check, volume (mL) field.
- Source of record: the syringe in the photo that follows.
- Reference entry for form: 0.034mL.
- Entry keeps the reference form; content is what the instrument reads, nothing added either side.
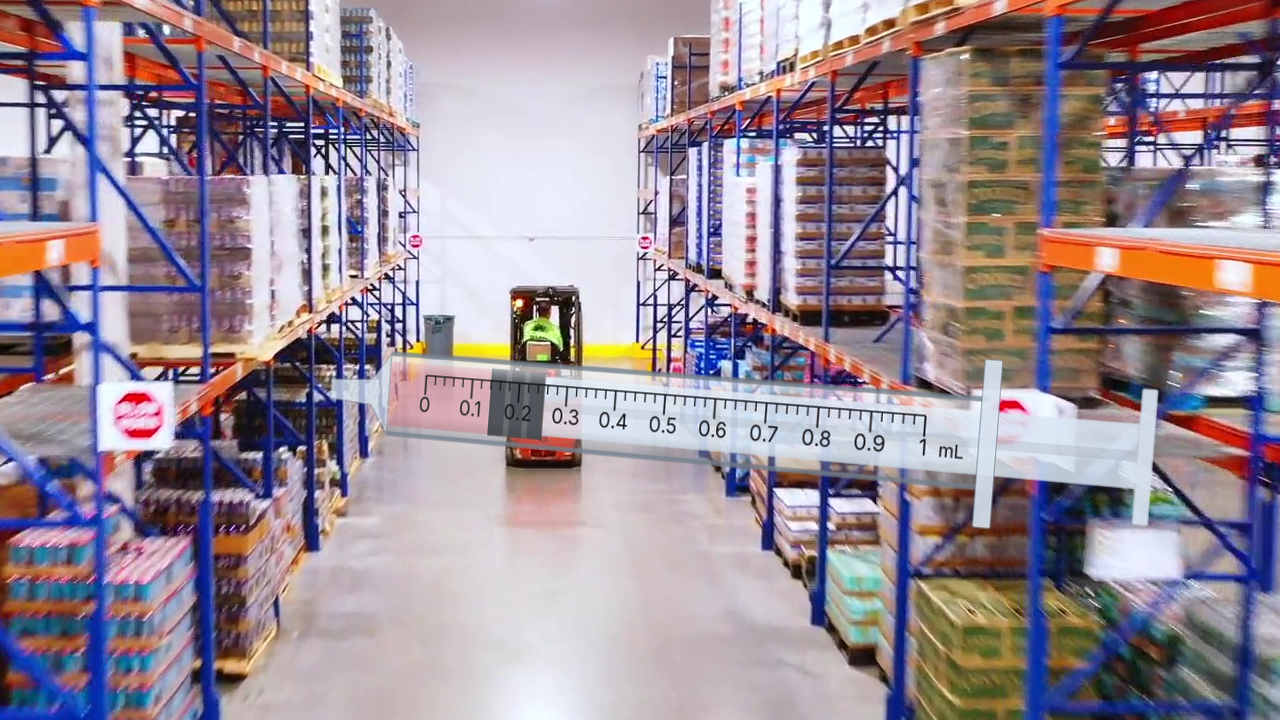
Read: 0.14mL
